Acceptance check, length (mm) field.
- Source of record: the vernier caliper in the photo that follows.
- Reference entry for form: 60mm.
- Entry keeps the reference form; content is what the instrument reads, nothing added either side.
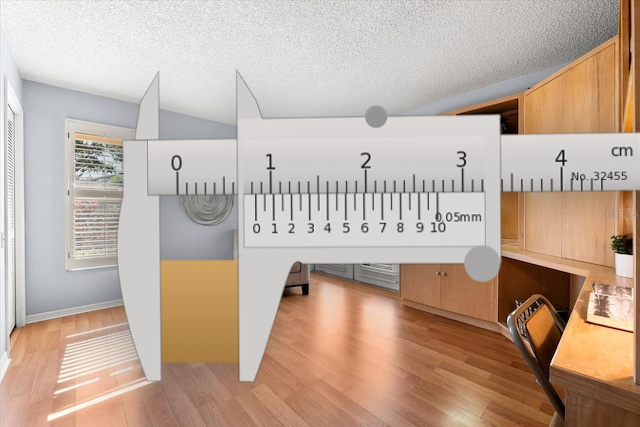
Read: 8.4mm
